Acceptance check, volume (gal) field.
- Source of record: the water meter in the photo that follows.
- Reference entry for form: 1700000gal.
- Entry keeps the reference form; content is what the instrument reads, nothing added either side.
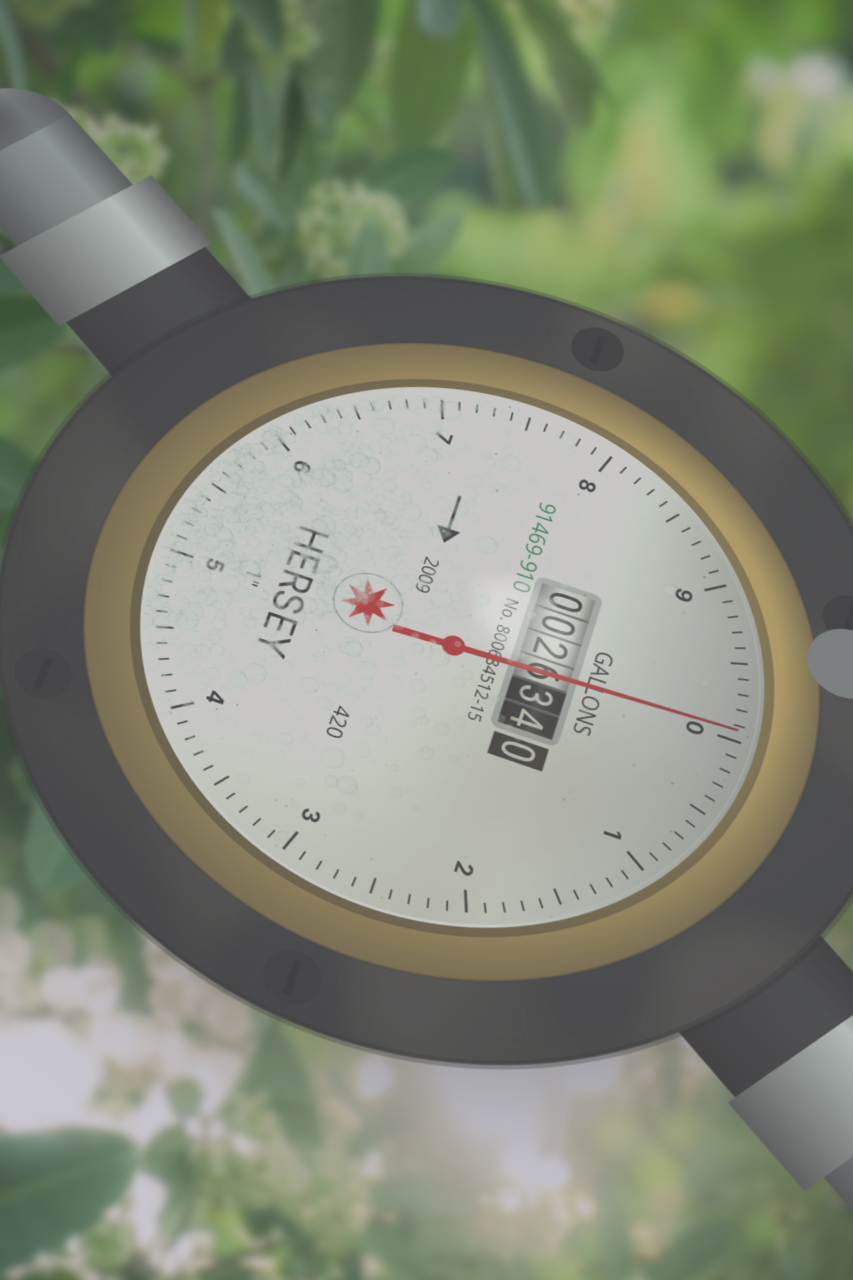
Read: 26339.9gal
